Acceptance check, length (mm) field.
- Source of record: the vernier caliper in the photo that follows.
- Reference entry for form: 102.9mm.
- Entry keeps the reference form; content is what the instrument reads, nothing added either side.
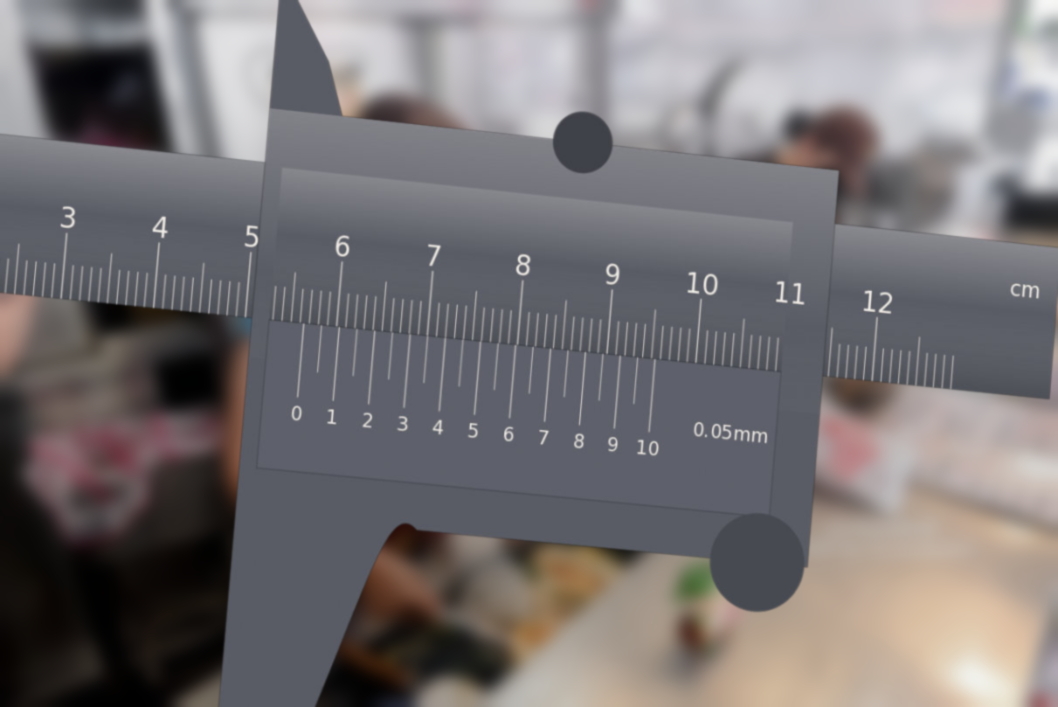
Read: 56.4mm
